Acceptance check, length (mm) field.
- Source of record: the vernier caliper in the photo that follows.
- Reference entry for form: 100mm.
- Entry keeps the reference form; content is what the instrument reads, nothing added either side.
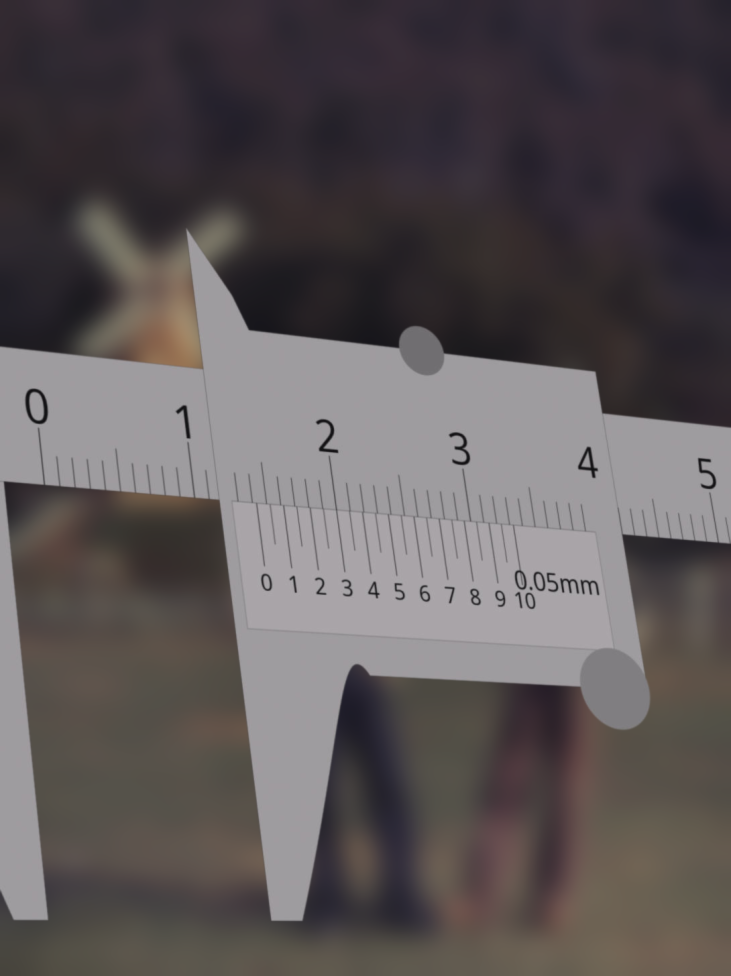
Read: 14.3mm
